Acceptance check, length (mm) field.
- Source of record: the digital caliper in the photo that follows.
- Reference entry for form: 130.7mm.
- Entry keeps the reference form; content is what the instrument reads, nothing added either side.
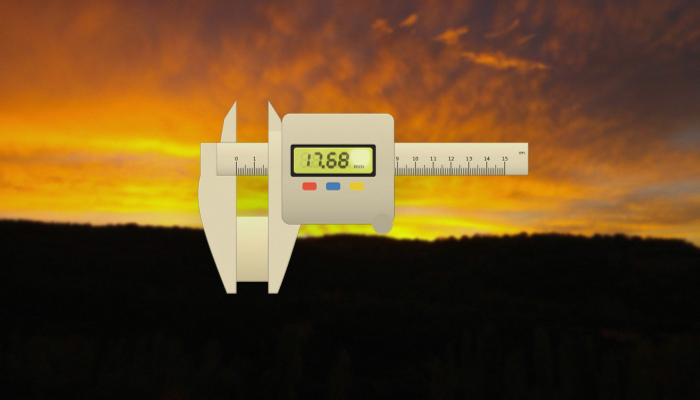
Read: 17.68mm
